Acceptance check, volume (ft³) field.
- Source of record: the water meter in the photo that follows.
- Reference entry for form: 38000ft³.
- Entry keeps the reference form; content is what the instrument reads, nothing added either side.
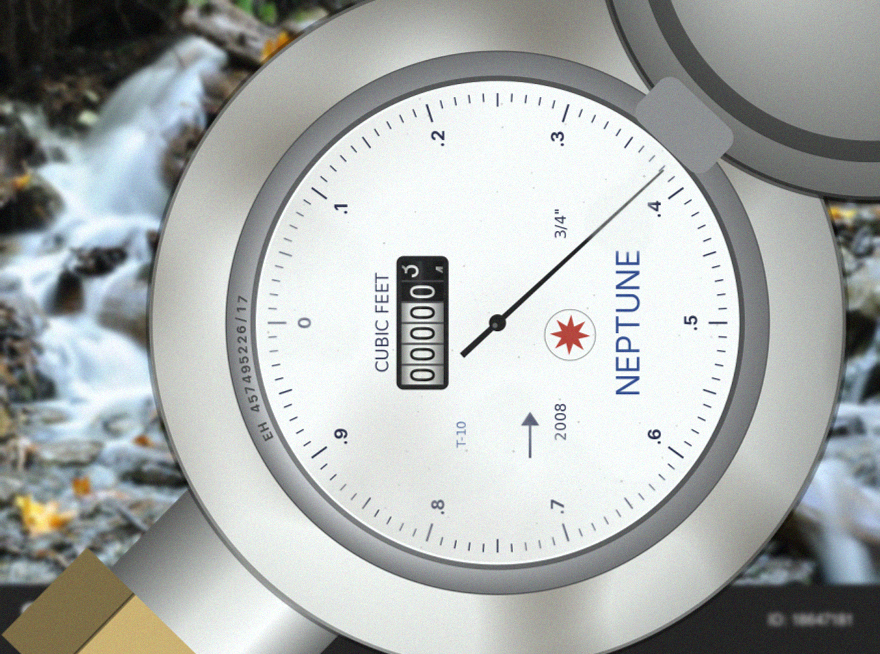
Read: 3.38ft³
